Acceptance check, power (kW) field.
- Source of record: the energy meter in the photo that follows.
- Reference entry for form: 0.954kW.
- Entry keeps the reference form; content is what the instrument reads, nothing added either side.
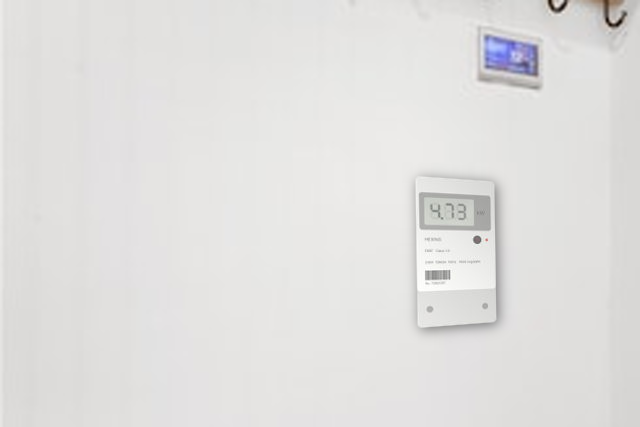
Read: 4.73kW
